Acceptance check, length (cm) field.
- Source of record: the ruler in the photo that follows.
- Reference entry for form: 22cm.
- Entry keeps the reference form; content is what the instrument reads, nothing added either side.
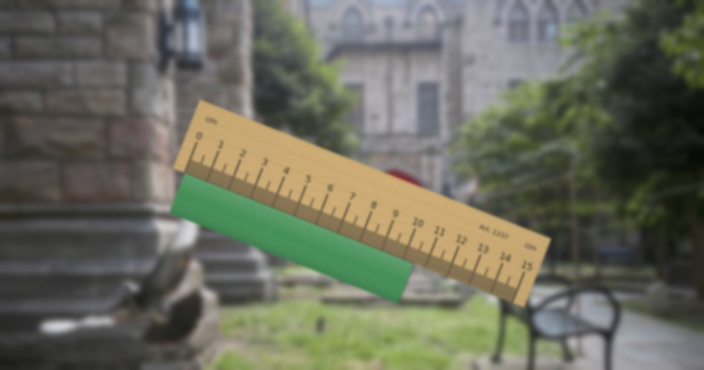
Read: 10.5cm
